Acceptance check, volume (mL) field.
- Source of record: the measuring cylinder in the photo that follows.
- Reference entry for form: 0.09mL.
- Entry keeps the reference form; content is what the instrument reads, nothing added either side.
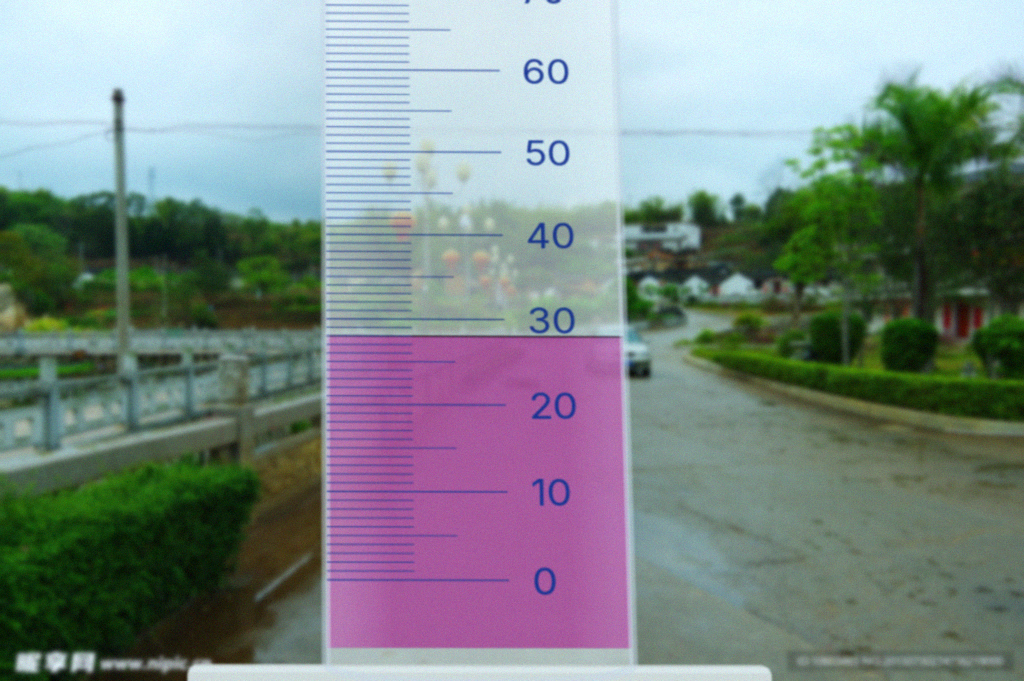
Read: 28mL
